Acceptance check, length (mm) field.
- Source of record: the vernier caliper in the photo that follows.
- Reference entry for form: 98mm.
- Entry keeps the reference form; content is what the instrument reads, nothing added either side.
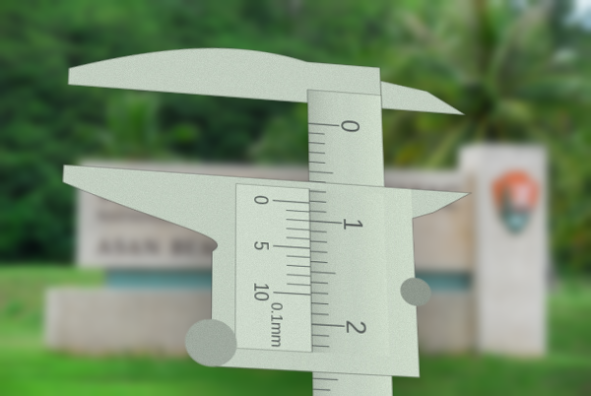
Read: 8.2mm
